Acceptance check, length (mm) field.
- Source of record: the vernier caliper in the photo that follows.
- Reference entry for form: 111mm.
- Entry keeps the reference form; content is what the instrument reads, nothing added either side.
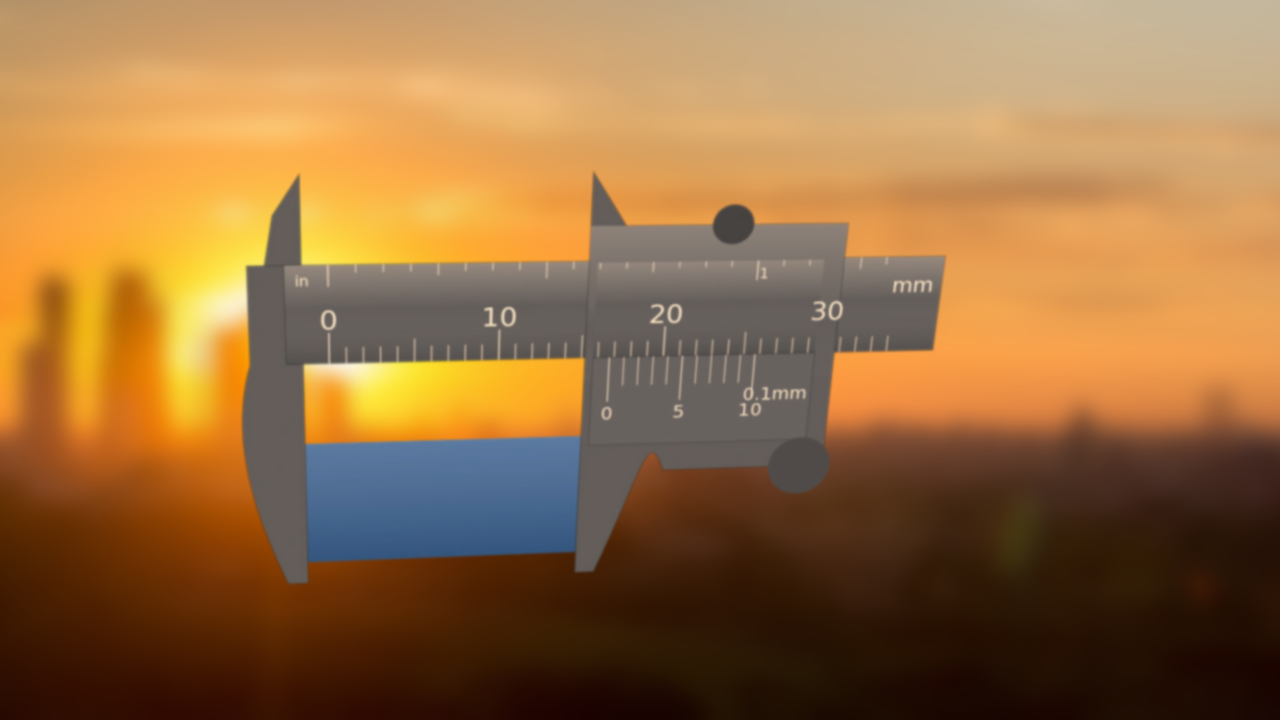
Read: 16.7mm
